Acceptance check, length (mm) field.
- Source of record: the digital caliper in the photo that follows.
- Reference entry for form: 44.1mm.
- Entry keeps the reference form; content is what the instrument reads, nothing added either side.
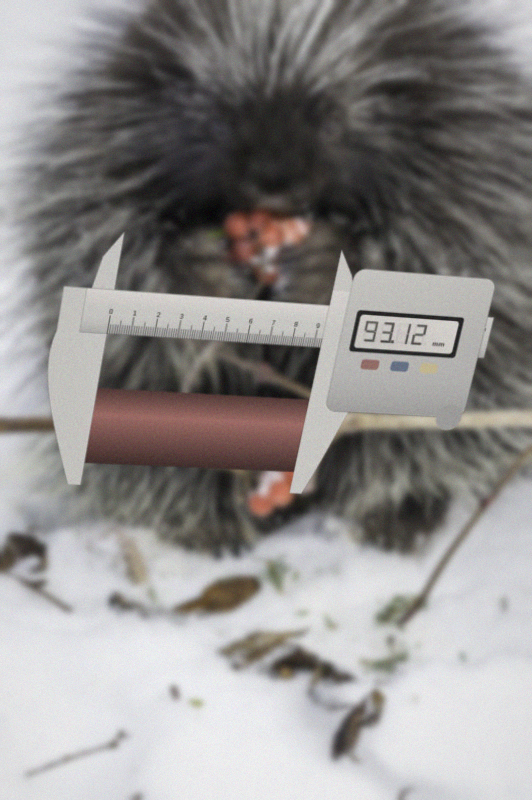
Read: 93.12mm
